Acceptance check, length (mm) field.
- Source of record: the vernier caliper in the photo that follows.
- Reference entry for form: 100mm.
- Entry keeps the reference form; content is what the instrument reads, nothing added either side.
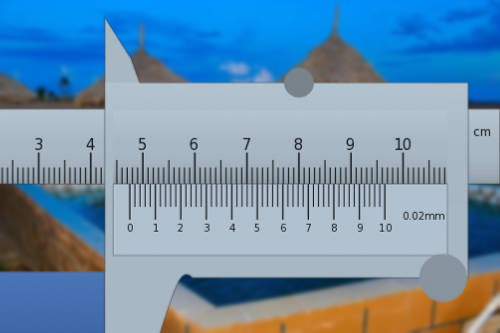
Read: 47.5mm
